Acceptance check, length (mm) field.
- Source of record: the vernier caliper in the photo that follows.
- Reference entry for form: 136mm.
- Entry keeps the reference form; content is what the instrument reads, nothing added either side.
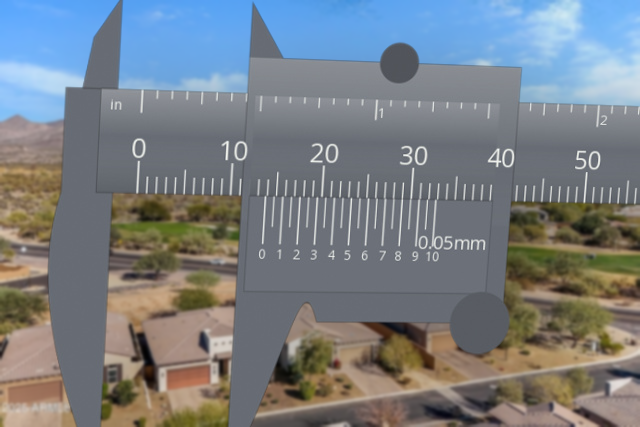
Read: 13.8mm
